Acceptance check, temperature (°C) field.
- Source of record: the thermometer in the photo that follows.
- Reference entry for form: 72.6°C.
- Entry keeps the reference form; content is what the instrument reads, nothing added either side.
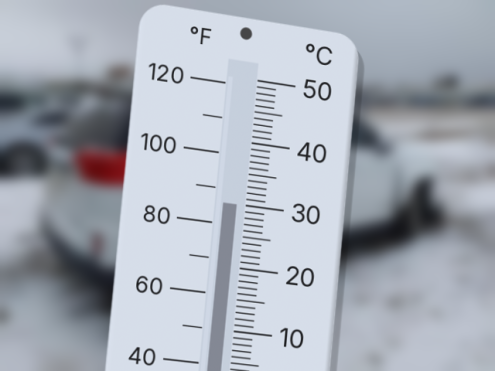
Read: 30°C
